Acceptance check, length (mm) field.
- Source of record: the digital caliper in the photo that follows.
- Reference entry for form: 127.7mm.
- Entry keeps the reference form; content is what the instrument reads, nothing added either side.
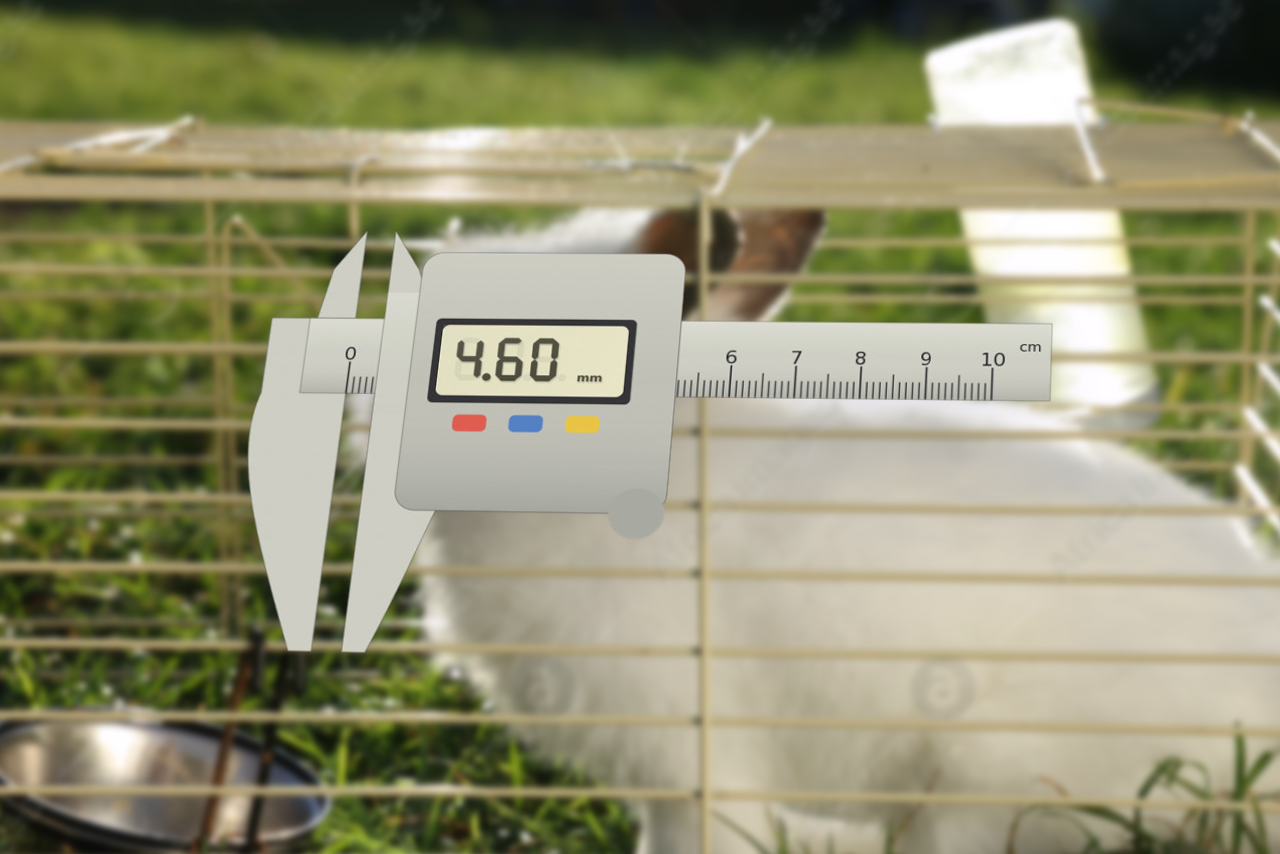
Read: 4.60mm
